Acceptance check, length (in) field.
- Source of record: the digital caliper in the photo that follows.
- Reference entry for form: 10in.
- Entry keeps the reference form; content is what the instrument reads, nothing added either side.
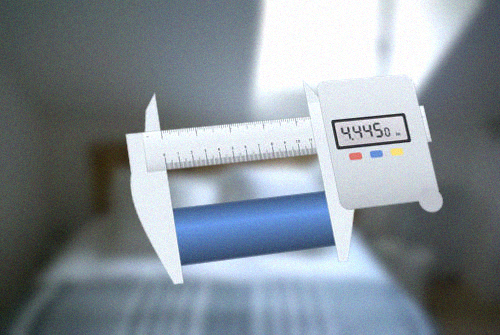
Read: 4.4450in
